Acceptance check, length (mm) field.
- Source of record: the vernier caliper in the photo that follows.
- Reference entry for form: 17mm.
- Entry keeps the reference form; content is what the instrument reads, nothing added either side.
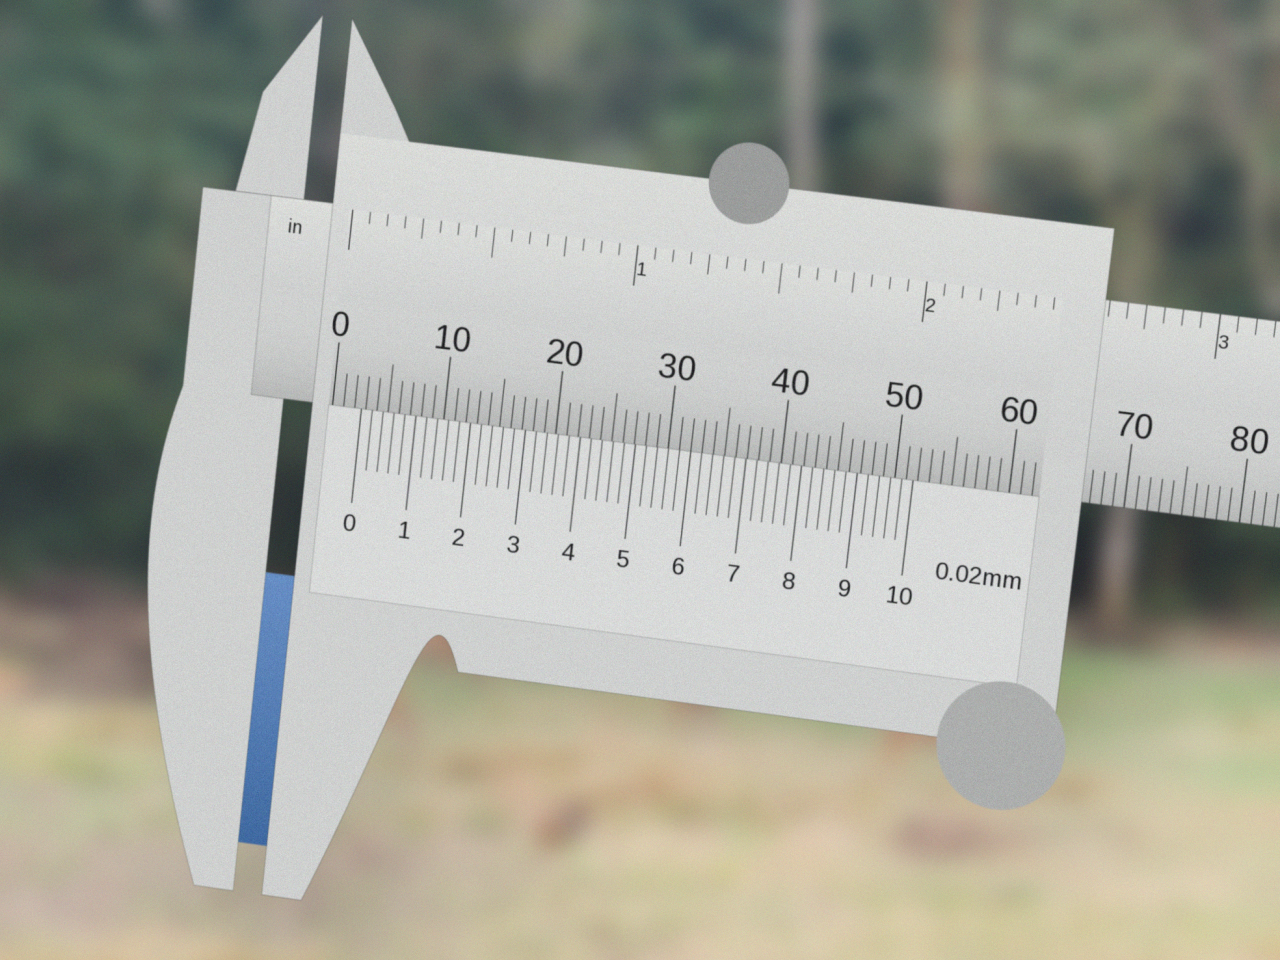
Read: 2.6mm
